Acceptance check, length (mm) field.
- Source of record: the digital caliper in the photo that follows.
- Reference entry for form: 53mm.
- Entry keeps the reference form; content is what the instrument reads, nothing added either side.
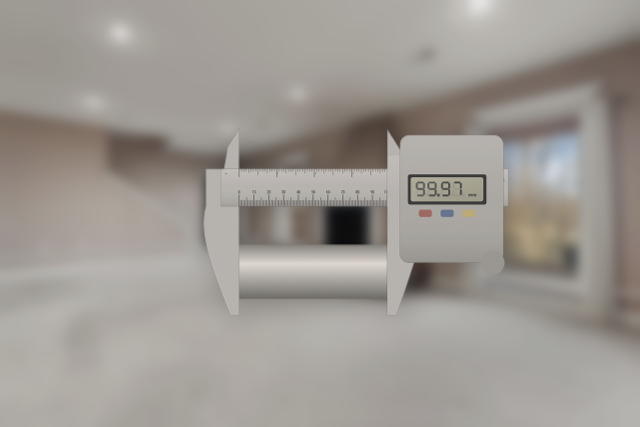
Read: 99.97mm
